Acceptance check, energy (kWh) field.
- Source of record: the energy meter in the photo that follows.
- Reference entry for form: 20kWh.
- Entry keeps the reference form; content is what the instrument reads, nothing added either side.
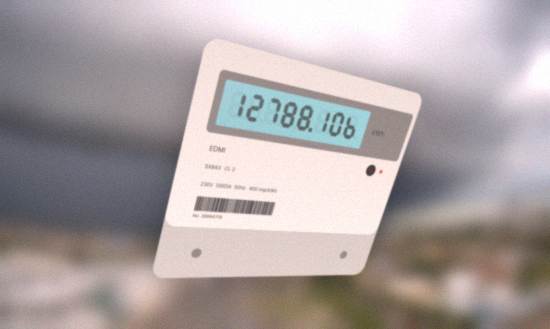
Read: 12788.106kWh
